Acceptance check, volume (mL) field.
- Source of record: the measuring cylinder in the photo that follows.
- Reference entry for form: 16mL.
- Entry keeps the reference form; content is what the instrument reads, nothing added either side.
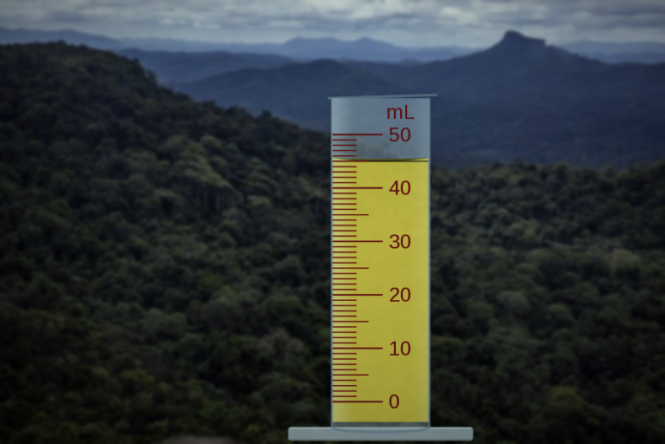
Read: 45mL
